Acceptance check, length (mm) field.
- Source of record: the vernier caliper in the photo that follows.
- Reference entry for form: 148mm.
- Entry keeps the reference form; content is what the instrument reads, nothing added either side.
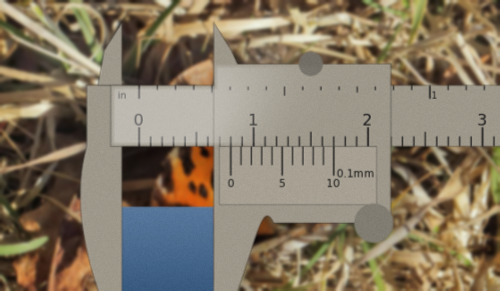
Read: 8.0mm
